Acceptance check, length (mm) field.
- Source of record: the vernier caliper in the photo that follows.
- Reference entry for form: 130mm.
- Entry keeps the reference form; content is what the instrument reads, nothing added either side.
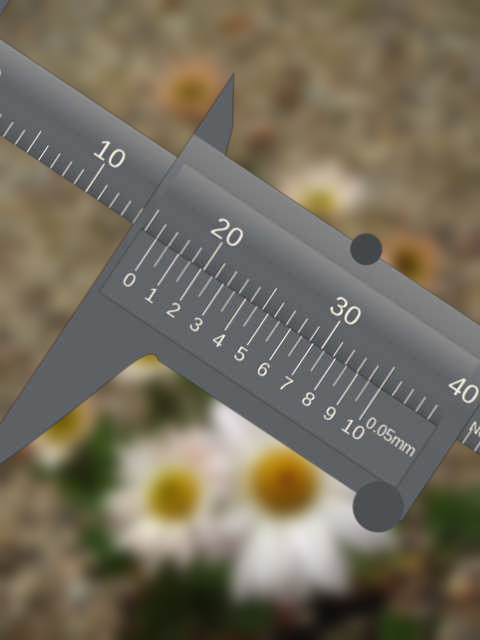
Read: 16.0mm
